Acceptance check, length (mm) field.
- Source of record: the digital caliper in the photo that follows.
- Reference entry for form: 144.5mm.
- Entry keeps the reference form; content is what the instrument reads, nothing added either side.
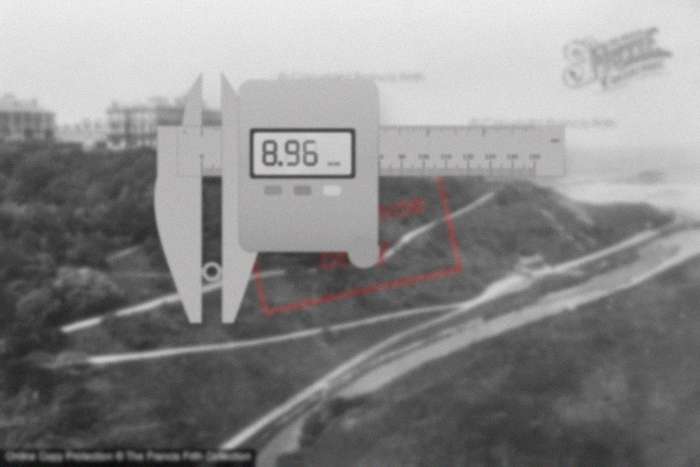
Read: 8.96mm
